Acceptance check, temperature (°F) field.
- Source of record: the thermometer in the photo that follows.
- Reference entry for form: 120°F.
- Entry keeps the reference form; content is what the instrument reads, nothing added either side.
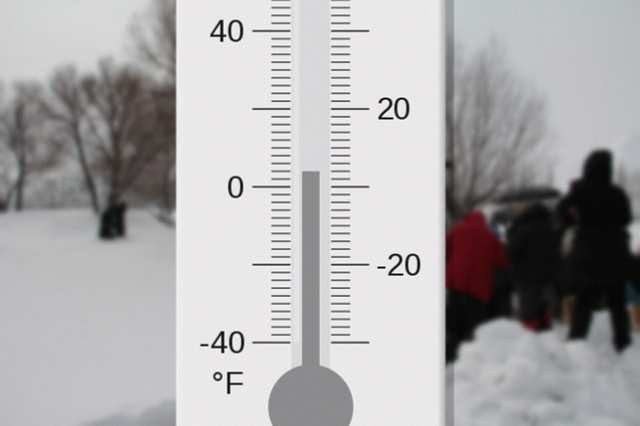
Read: 4°F
